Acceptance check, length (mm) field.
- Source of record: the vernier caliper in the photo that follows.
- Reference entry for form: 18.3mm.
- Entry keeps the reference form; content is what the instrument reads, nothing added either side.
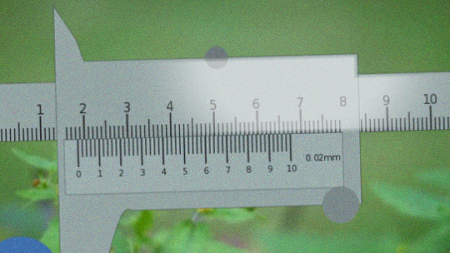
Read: 18.5mm
